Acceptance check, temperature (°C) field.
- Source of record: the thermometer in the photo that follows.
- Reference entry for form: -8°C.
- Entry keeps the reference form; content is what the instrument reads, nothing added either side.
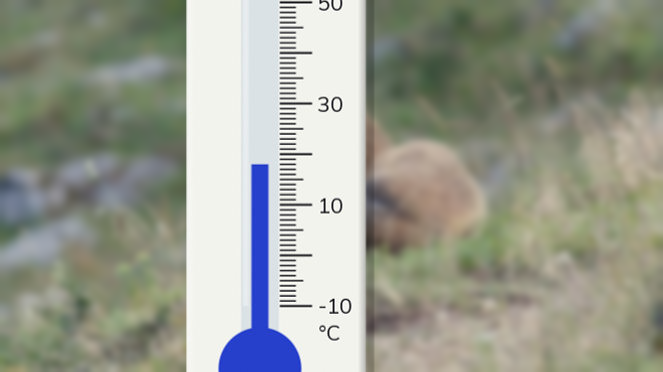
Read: 18°C
